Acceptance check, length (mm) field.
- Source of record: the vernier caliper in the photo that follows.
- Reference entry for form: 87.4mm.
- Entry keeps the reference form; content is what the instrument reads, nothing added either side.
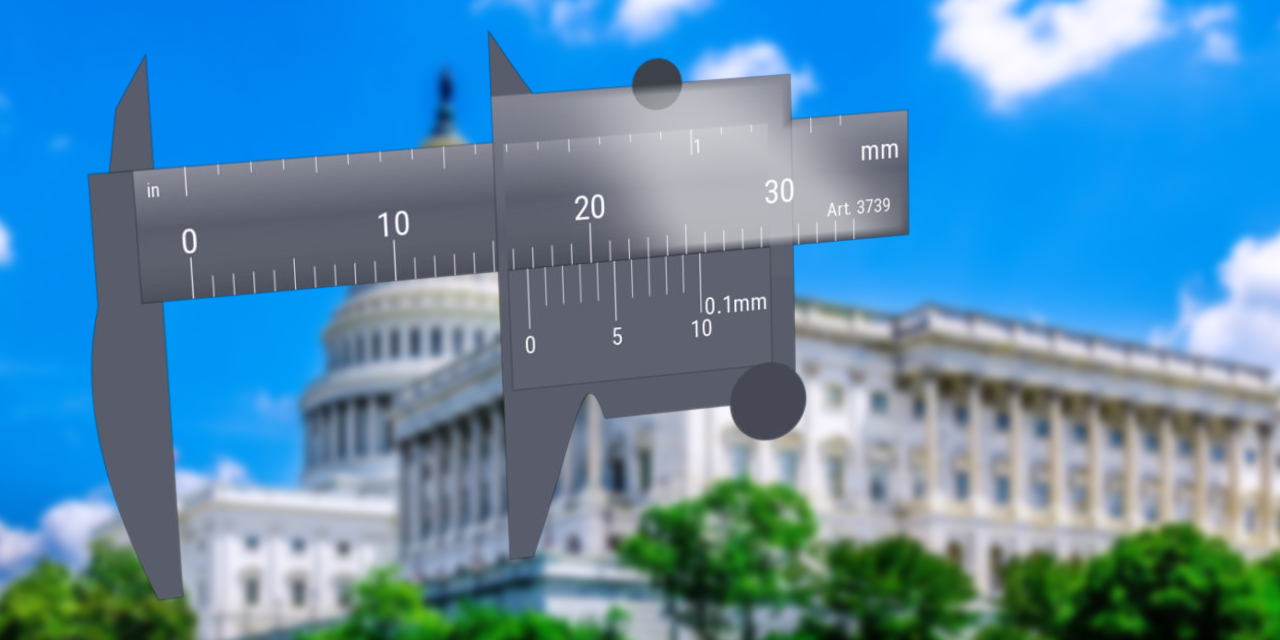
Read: 16.7mm
